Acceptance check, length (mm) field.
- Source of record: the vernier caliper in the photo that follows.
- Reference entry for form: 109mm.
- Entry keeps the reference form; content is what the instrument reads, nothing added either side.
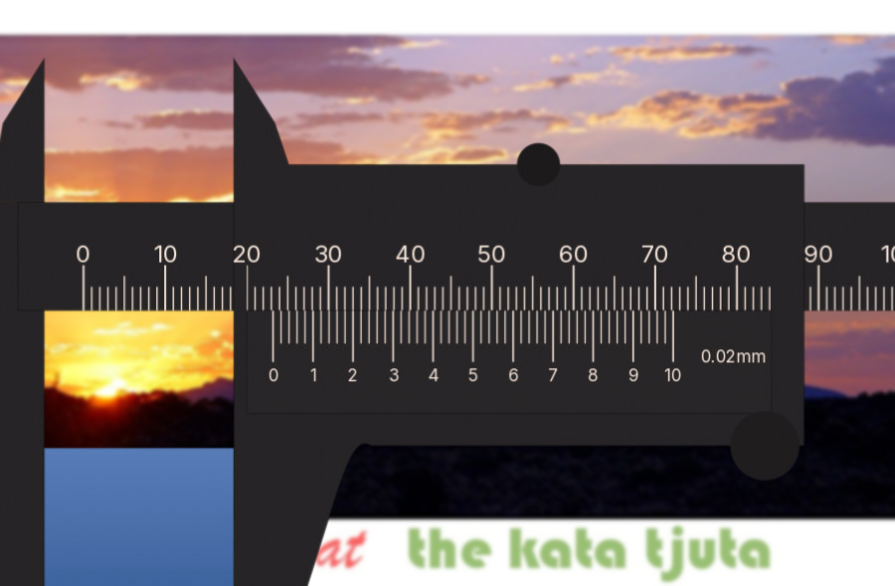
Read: 23.2mm
